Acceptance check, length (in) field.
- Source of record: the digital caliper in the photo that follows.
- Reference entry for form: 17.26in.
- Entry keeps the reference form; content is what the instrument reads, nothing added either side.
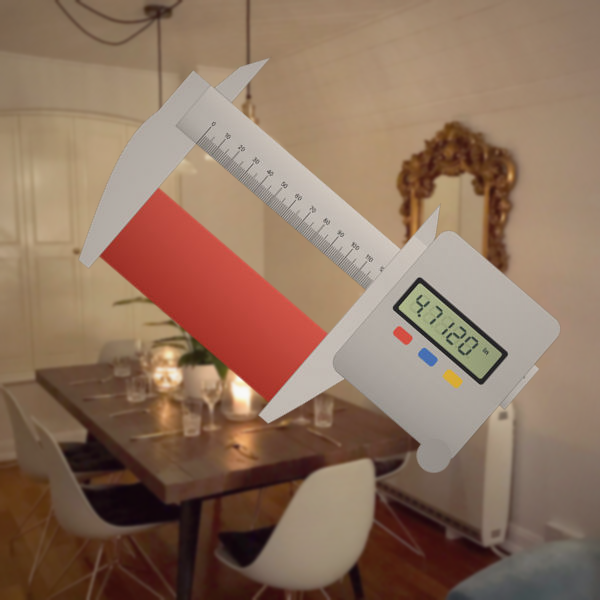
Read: 4.7120in
